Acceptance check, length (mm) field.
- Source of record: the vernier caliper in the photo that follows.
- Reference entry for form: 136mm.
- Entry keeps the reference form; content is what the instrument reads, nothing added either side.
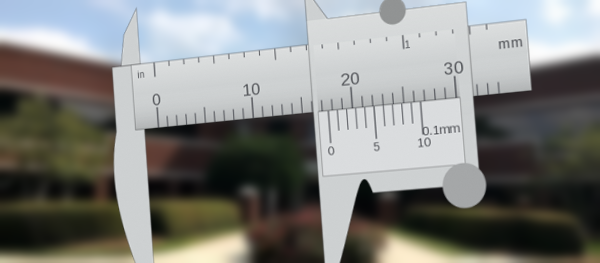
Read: 17.6mm
